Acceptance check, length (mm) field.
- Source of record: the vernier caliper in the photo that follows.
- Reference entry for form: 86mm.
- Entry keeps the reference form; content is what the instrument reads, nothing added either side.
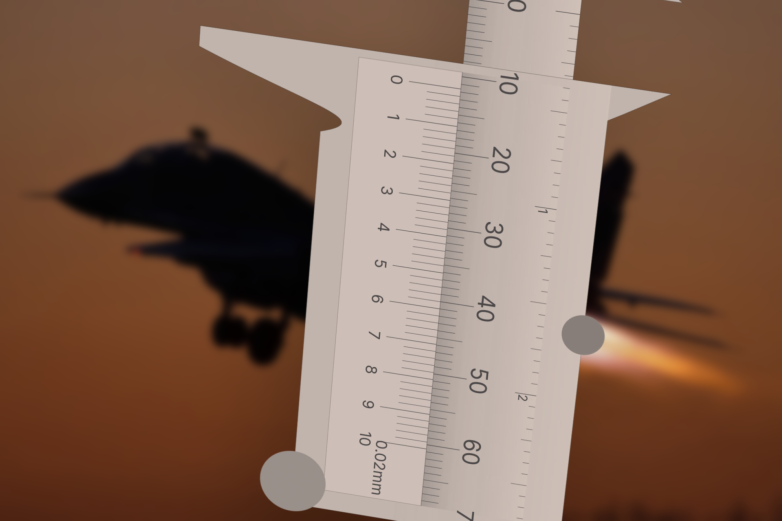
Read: 11.6mm
